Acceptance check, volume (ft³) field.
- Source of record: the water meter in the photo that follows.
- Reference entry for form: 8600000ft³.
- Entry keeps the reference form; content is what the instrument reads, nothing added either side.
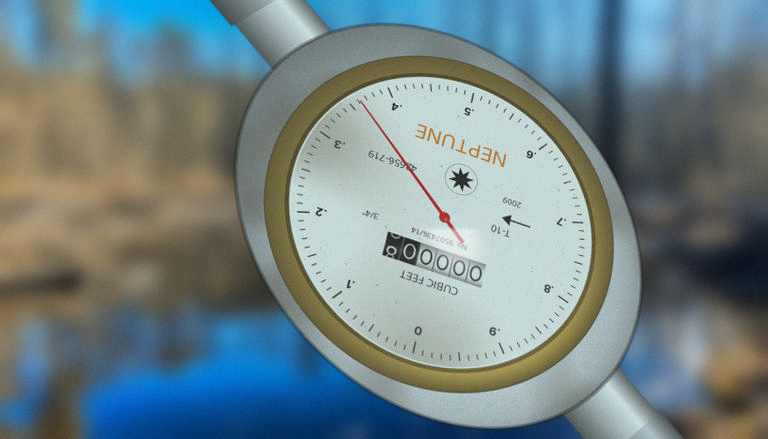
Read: 8.36ft³
